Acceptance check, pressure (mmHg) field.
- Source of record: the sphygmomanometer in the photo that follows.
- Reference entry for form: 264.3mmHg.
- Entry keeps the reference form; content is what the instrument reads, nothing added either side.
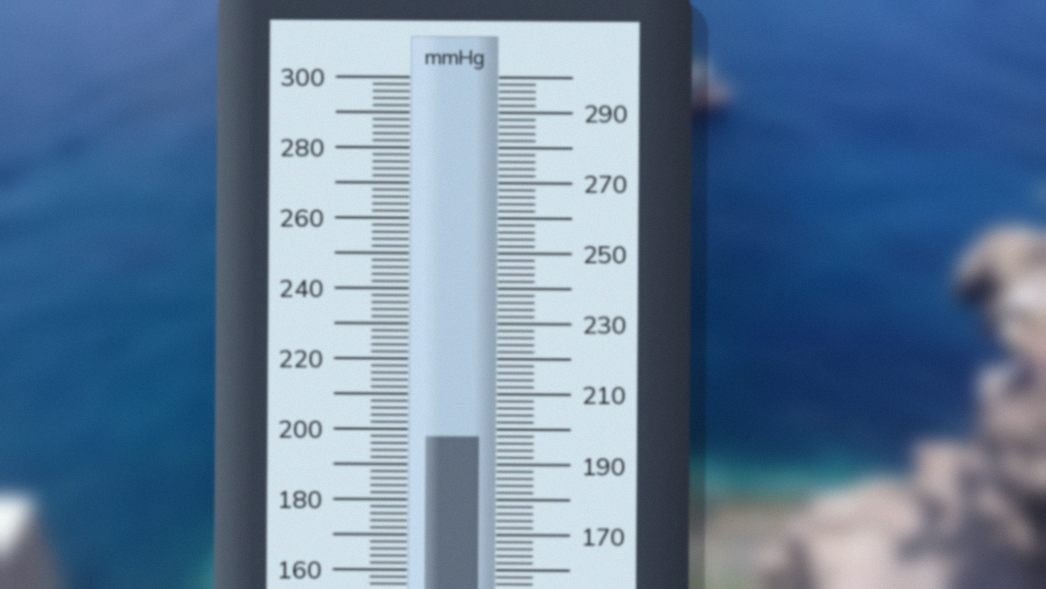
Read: 198mmHg
